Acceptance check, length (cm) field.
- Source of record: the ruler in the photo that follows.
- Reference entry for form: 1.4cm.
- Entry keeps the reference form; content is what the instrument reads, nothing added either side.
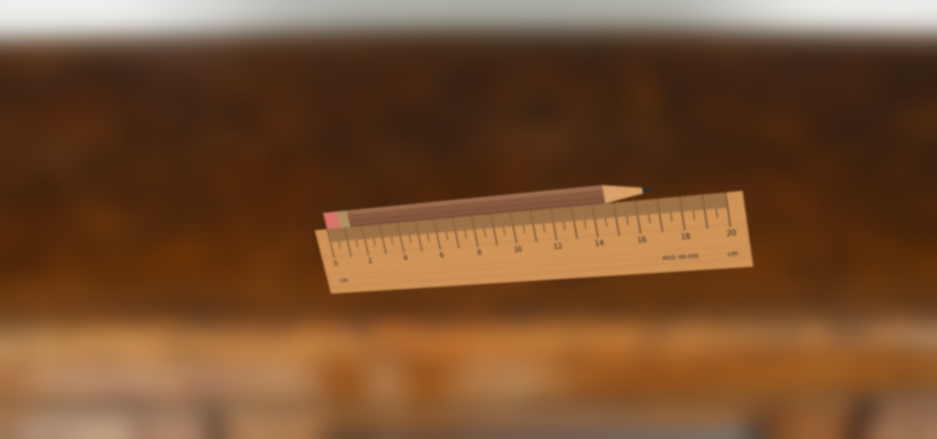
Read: 17cm
